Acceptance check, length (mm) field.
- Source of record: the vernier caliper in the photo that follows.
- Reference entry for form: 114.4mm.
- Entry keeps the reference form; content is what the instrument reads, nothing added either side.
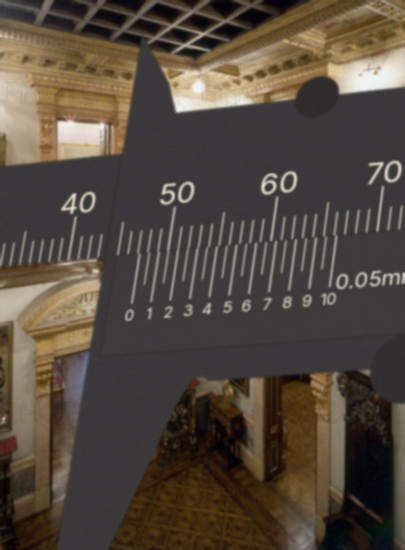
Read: 47.2mm
